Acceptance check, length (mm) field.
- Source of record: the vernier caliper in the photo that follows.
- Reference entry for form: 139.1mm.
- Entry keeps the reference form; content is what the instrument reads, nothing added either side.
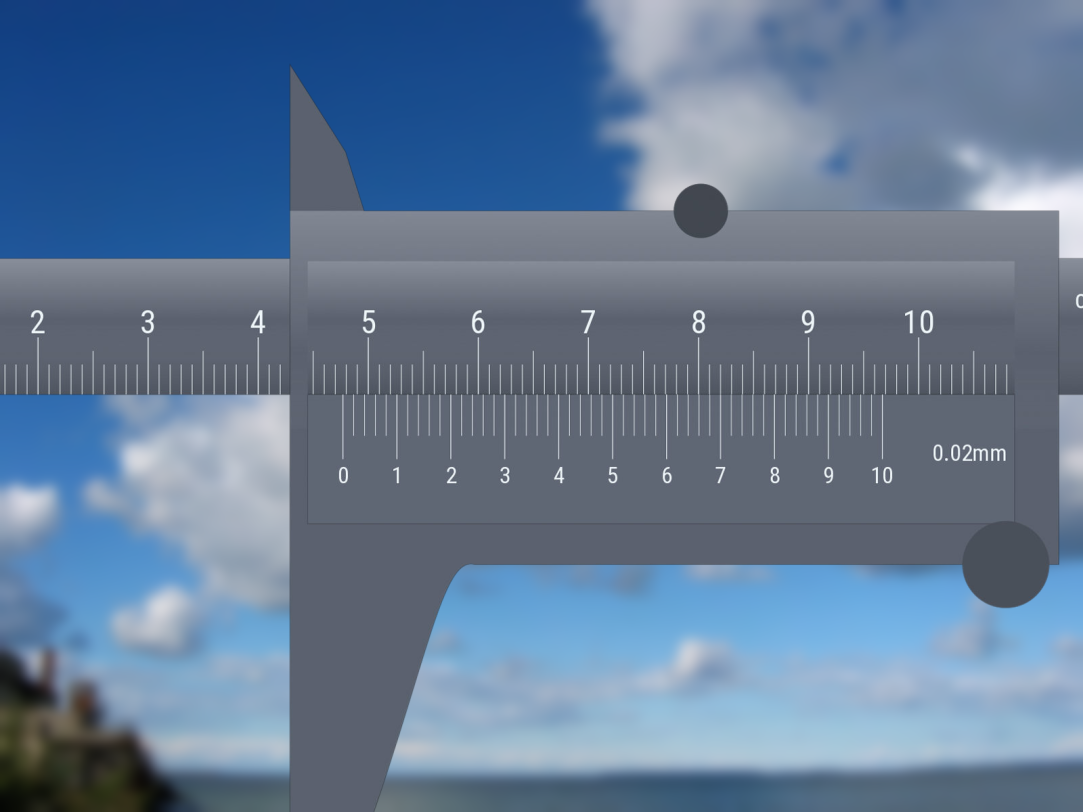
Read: 47.7mm
